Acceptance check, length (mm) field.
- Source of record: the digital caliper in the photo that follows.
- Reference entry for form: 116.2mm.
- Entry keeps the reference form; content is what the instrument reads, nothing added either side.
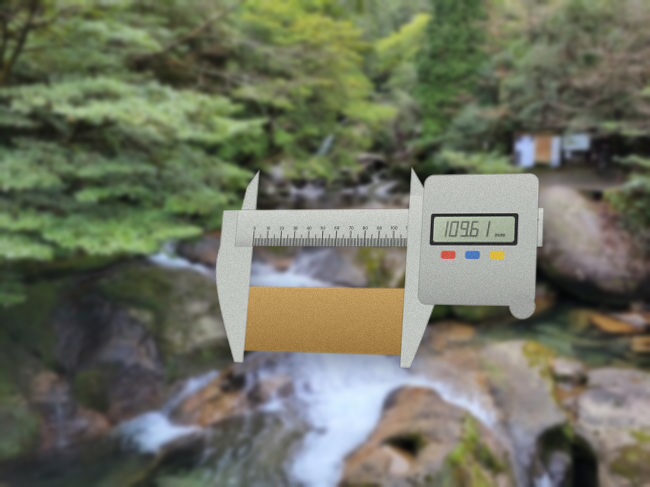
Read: 109.61mm
